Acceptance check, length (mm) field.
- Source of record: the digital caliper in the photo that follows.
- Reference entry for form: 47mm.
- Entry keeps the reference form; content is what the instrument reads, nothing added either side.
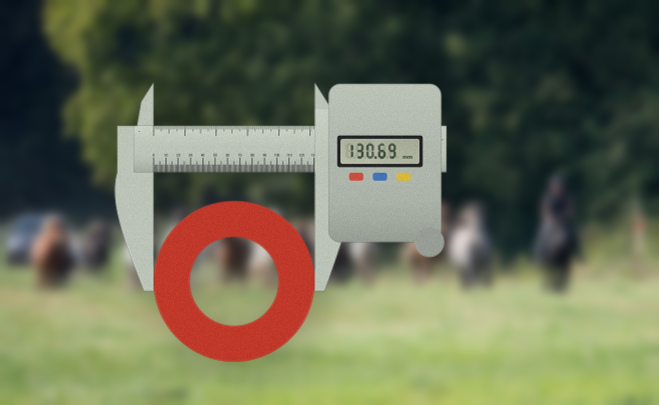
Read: 130.69mm
